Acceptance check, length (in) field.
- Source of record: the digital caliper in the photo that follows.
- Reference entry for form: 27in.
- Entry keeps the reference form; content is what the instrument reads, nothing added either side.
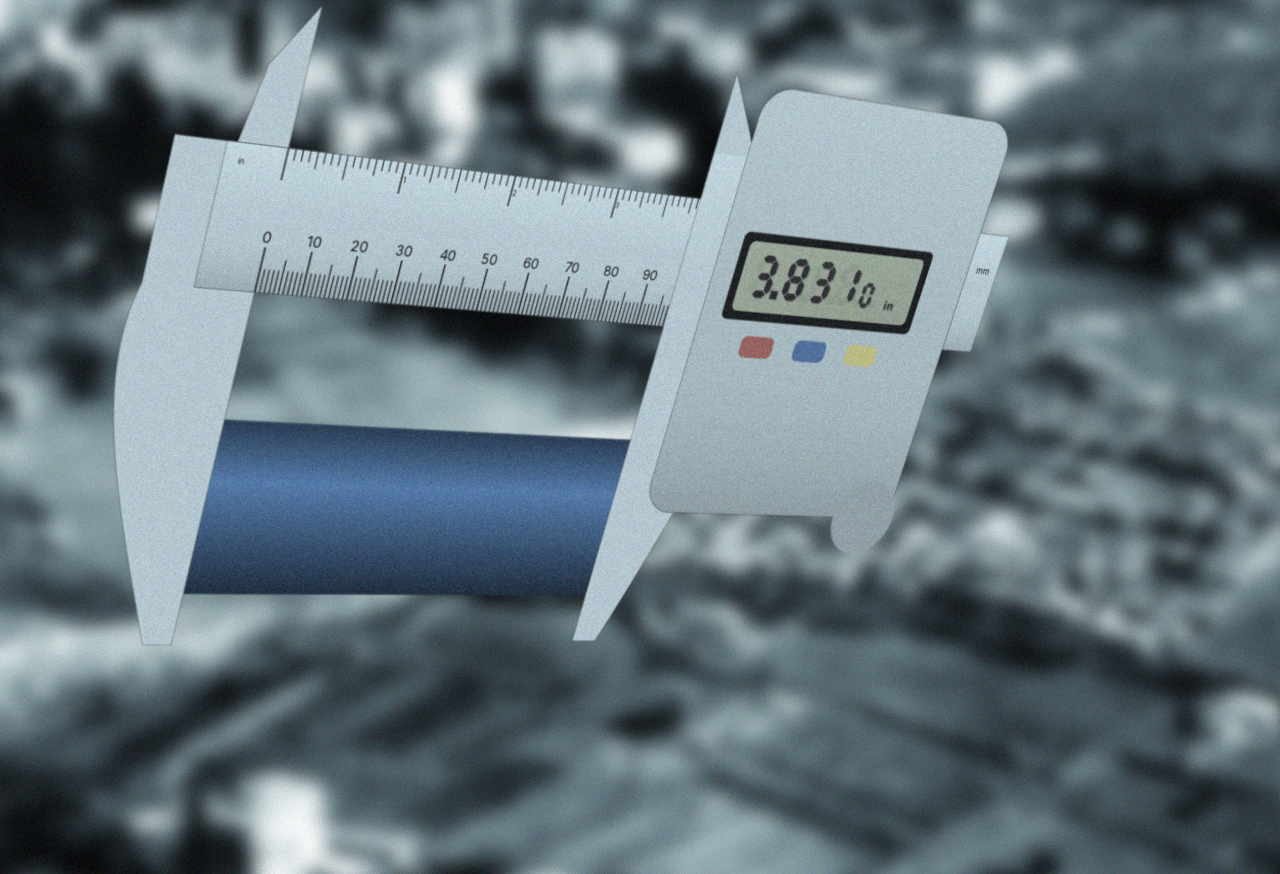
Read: 3.8310in
